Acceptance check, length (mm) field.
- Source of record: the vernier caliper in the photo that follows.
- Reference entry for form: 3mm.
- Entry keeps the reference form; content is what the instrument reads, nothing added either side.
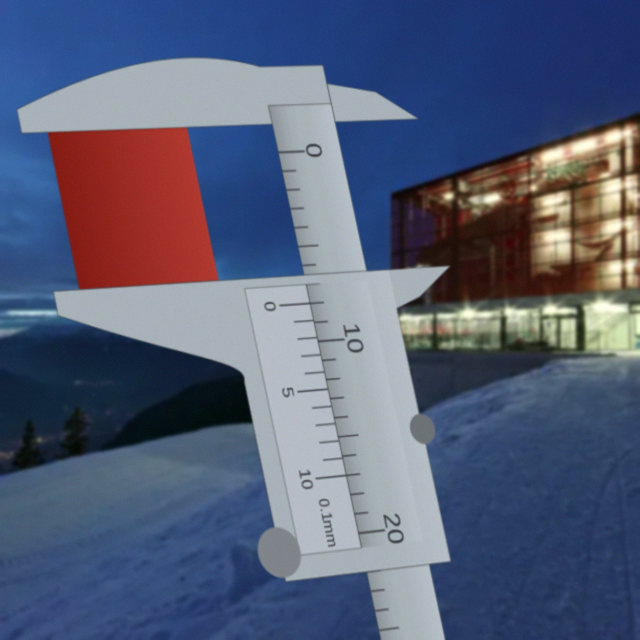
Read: 8.0mm
